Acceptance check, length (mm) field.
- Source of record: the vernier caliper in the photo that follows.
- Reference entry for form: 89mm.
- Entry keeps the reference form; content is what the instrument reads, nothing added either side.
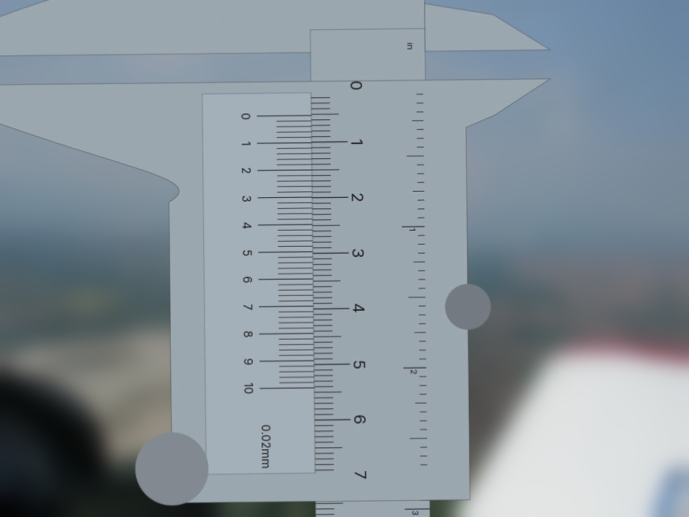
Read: 5.2mm
